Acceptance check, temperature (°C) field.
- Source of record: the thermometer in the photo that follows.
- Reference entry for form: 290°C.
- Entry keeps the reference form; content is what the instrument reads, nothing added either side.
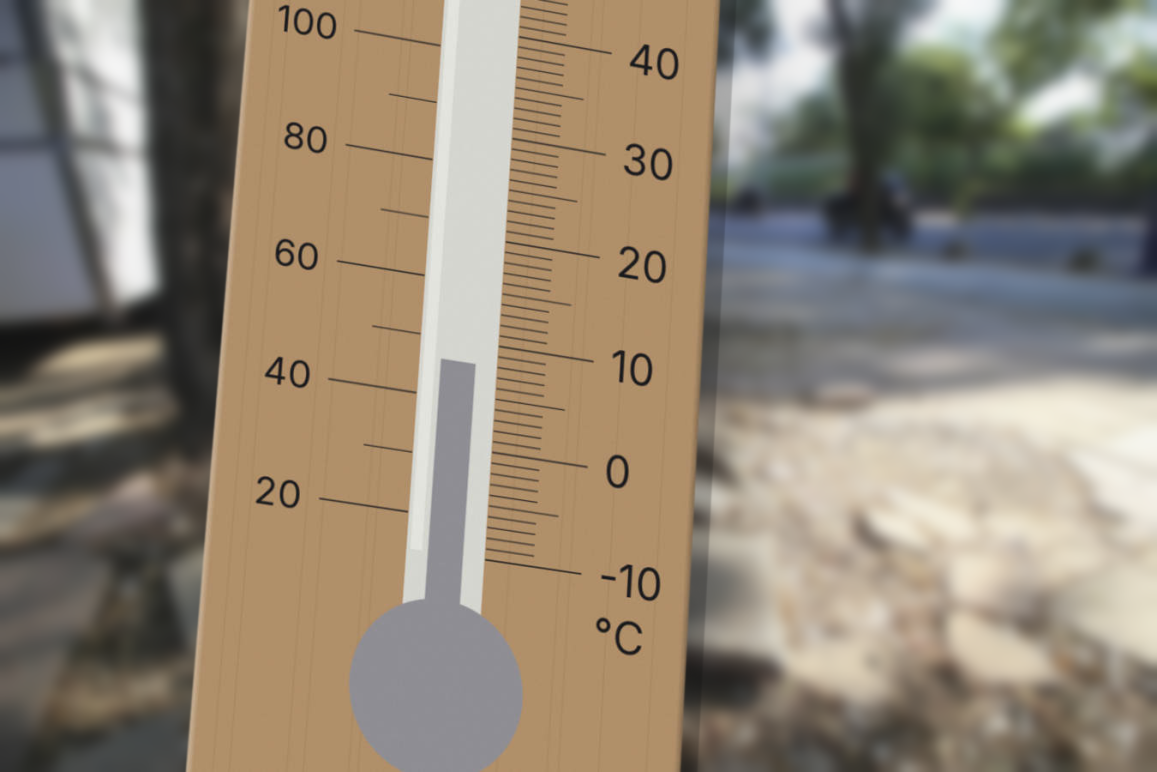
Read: 8°C
